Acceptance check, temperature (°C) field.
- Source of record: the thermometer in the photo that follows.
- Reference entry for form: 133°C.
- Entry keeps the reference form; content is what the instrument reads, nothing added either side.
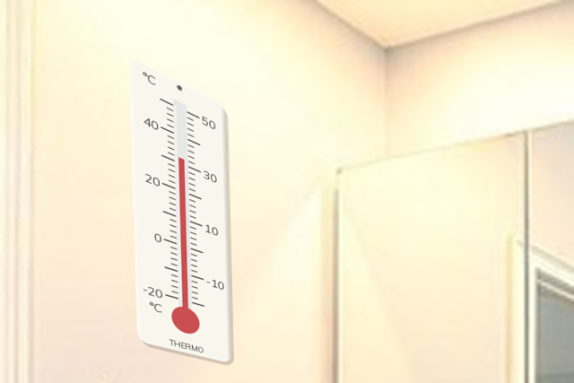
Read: 32°C
